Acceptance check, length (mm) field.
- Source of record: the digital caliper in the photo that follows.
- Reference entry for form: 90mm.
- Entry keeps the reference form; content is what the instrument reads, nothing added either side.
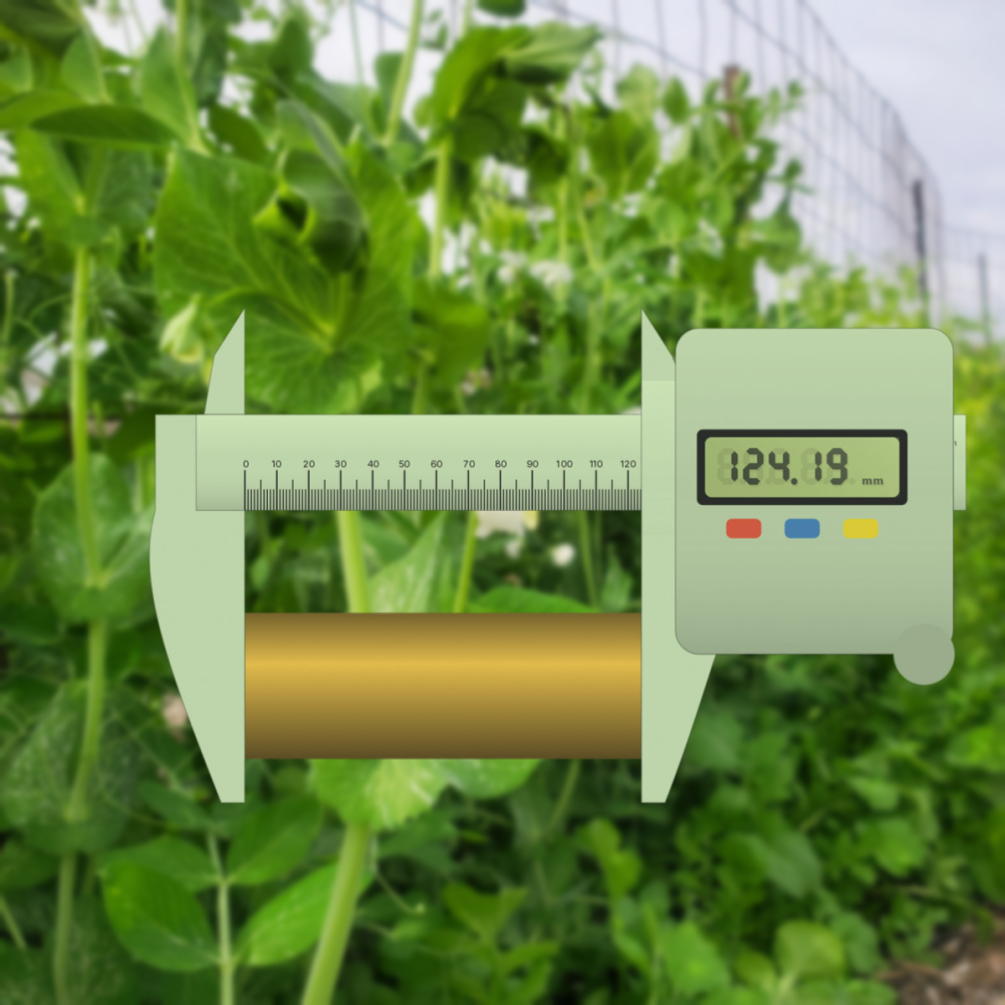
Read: 124.19mm
